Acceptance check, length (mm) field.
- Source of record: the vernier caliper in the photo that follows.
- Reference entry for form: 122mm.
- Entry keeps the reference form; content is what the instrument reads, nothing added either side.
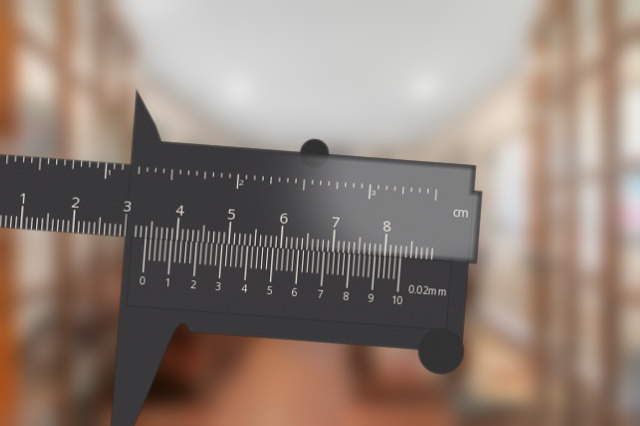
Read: 34.0mm
